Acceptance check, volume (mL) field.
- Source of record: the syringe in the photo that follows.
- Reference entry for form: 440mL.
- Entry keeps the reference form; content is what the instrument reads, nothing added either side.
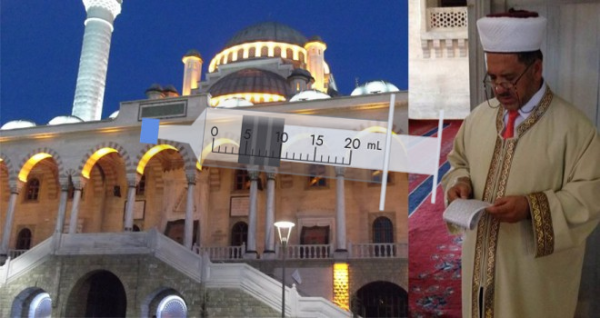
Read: 4mL
